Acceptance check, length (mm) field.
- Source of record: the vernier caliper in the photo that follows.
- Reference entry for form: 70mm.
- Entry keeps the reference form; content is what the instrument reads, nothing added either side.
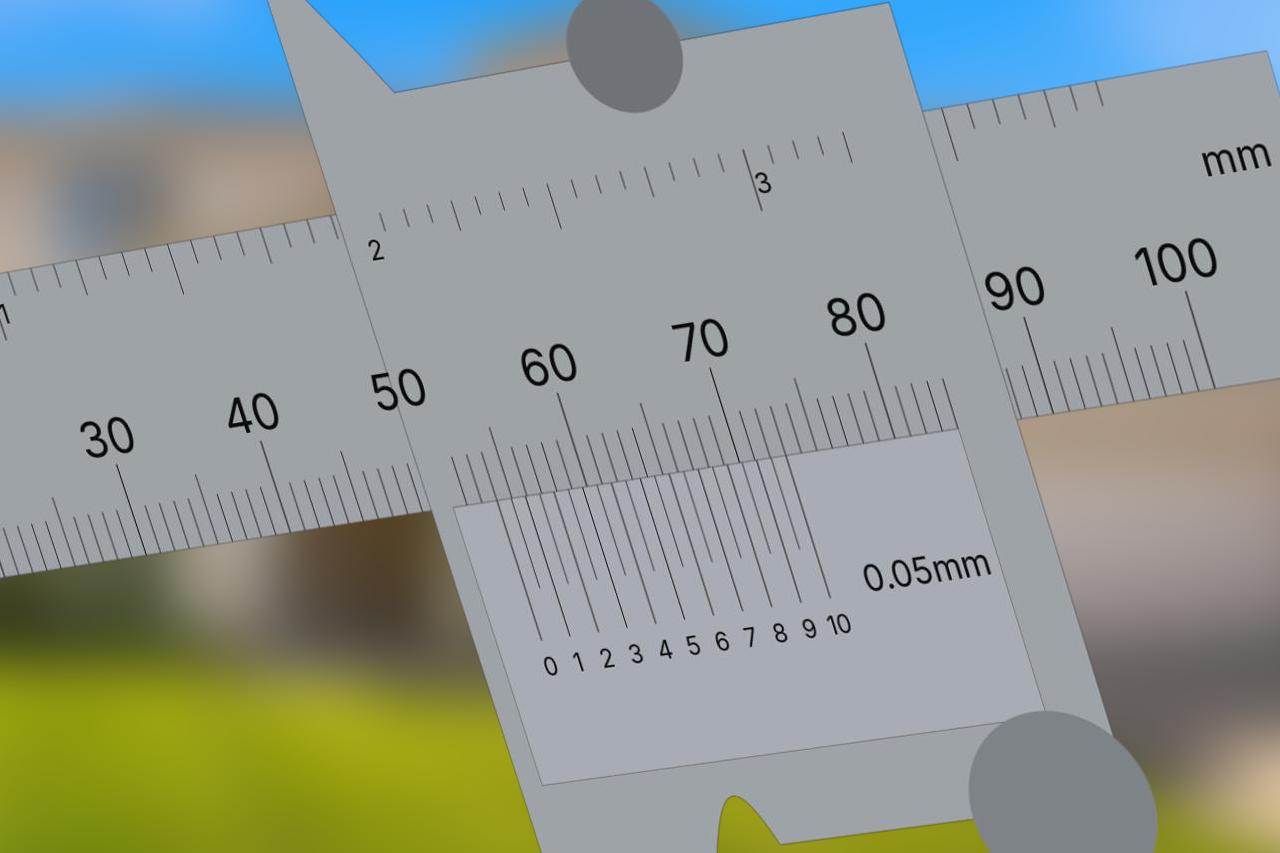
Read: 54.0mm
